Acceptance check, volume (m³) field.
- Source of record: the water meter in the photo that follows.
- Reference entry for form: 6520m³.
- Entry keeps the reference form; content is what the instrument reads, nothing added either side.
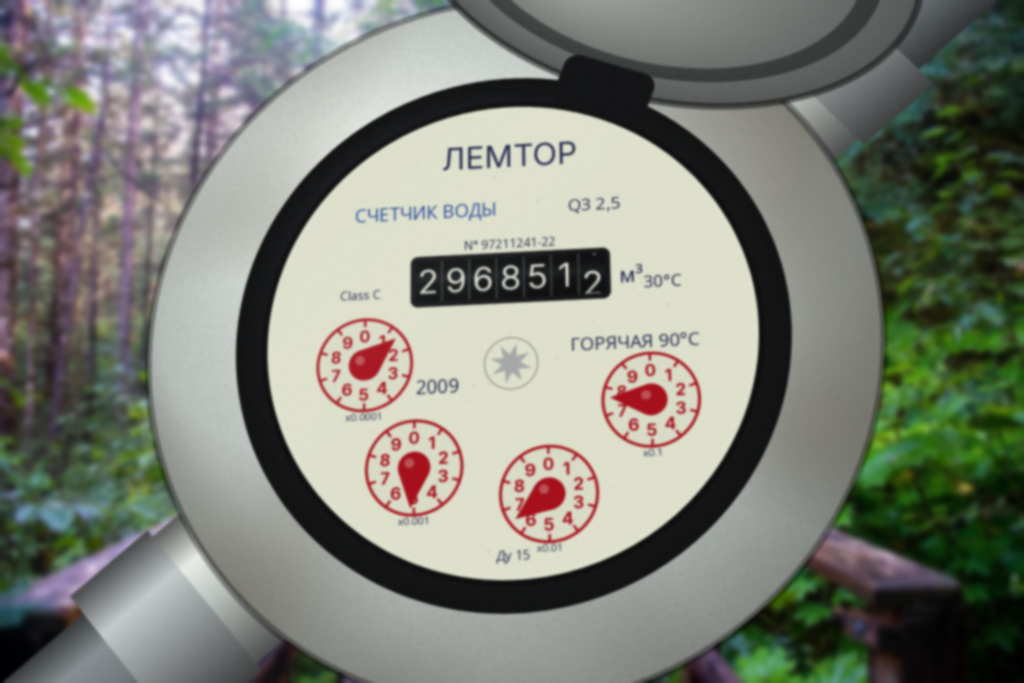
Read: 2968511.7651m³
